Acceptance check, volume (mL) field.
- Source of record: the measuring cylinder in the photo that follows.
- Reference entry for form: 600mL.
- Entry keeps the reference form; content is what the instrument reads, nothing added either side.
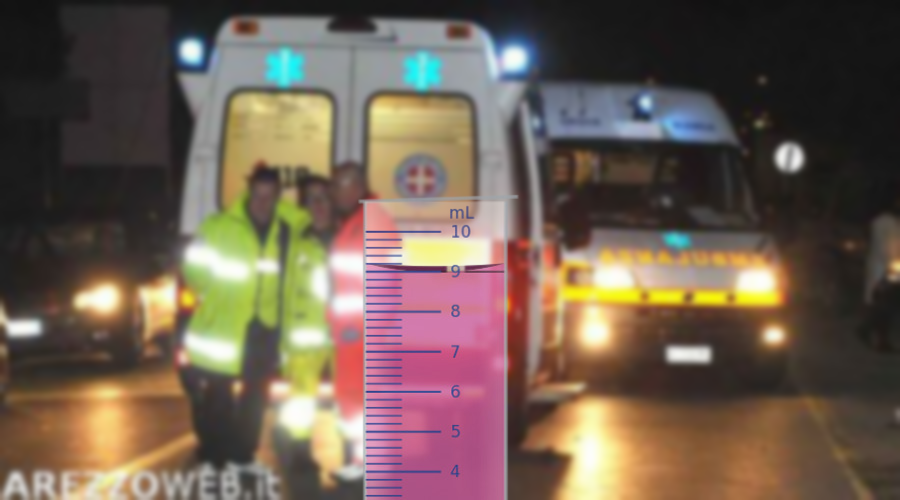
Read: 9mL
